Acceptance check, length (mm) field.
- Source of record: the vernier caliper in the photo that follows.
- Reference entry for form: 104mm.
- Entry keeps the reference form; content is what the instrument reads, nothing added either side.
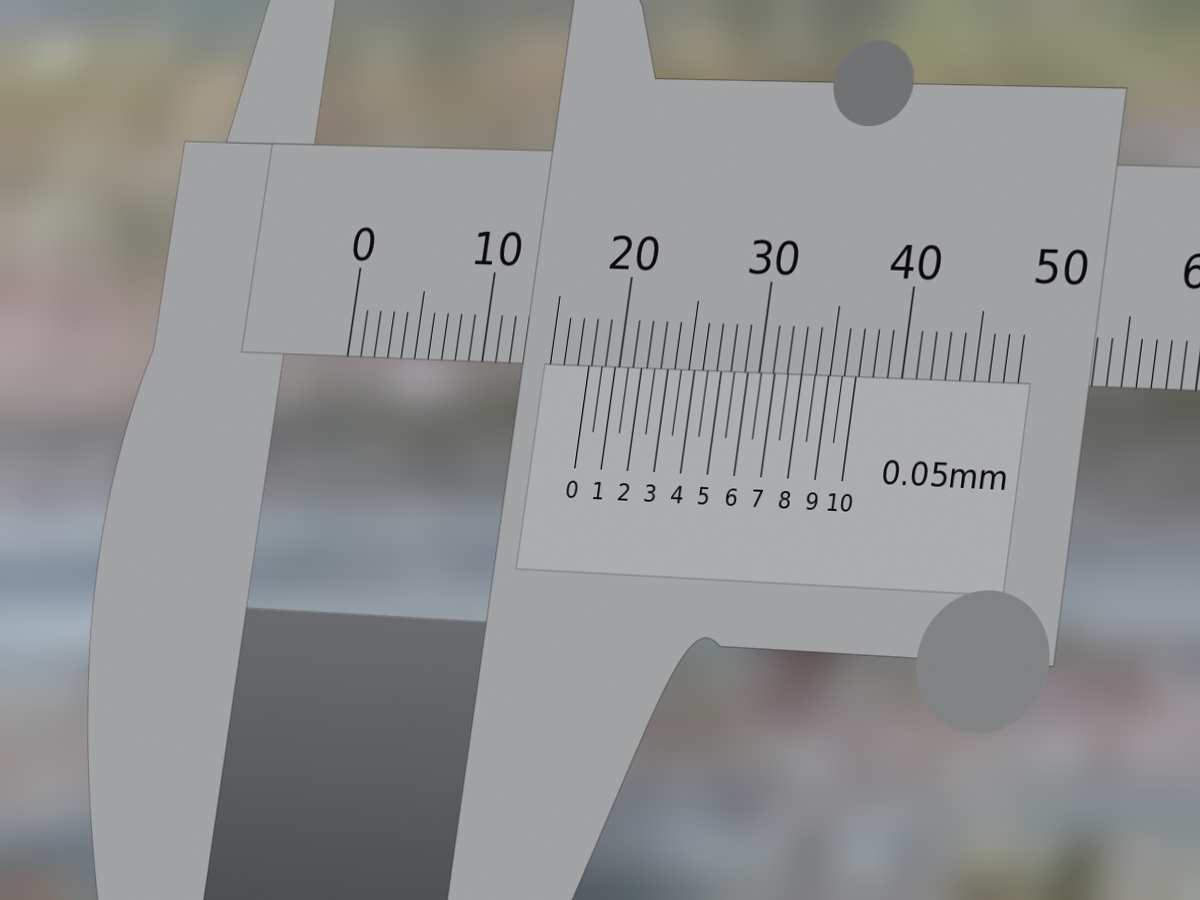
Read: 17.8mm
